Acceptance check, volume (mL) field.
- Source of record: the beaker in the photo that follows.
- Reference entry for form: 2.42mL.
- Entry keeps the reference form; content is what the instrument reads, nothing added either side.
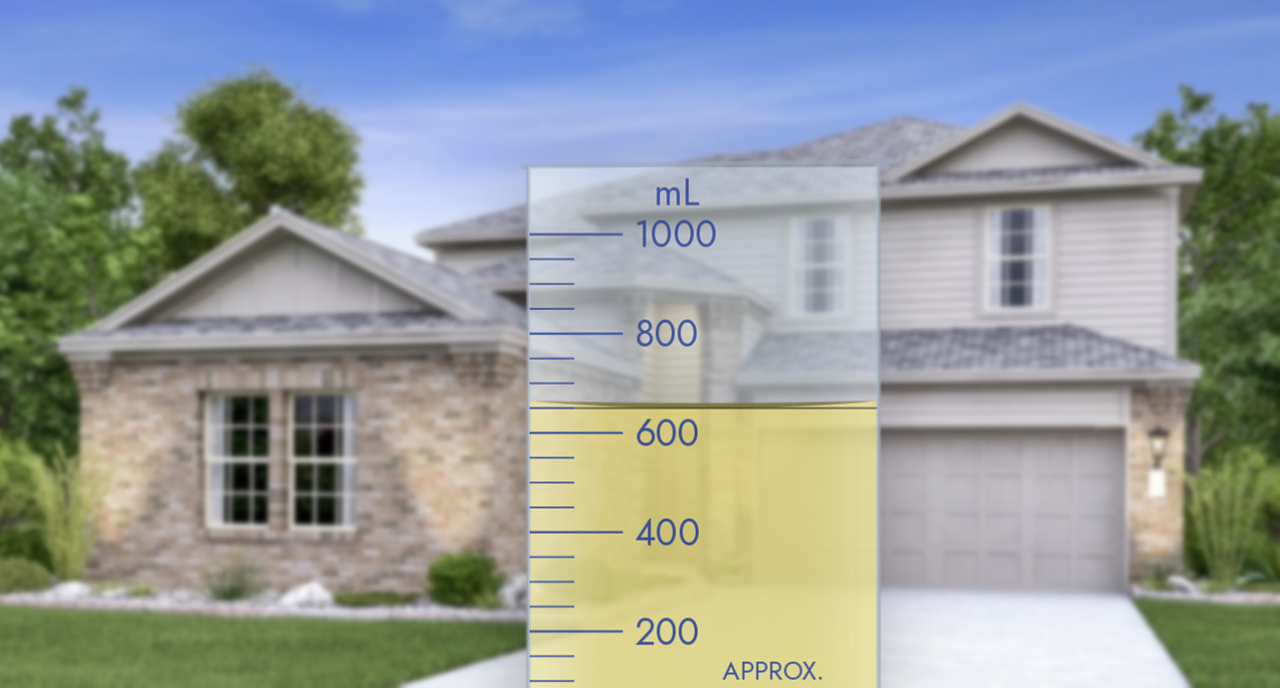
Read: 650mL
